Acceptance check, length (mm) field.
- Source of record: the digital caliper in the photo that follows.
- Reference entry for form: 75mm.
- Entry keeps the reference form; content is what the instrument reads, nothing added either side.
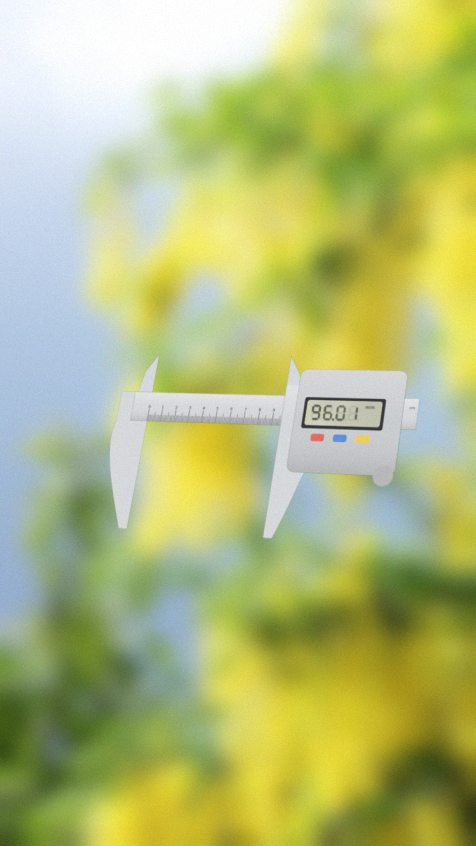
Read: 96.01mm
